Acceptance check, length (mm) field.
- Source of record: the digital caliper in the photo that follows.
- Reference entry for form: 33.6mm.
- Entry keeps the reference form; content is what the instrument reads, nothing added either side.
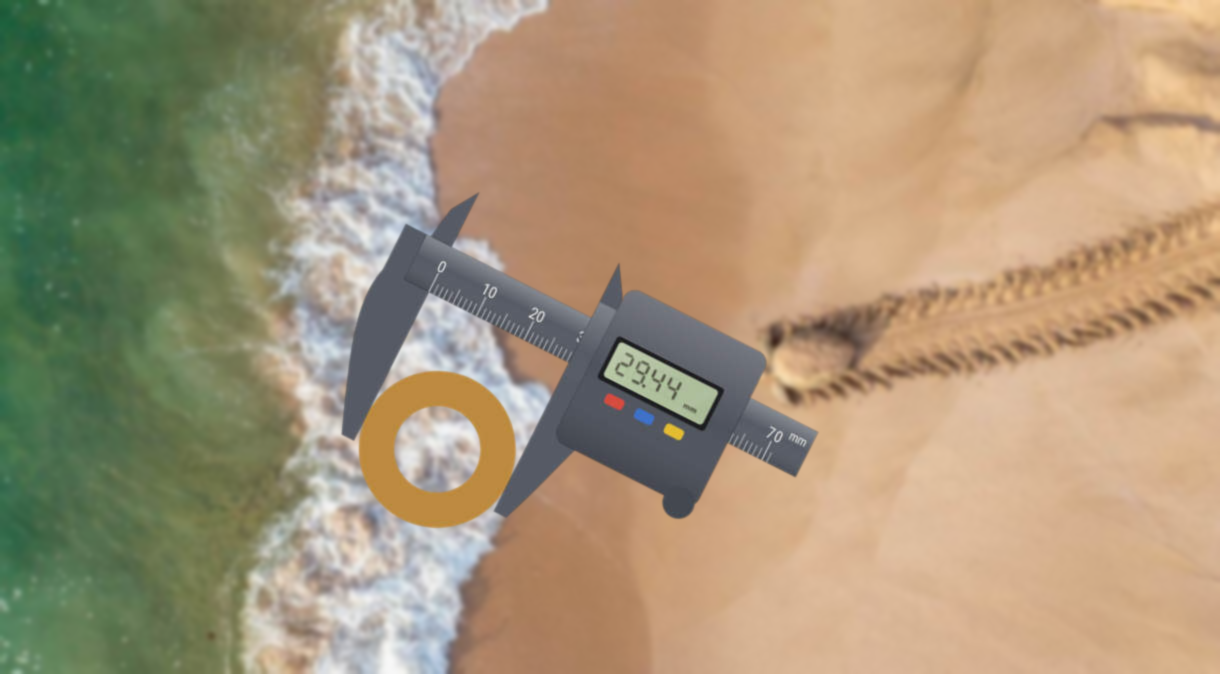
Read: 29.44mm
